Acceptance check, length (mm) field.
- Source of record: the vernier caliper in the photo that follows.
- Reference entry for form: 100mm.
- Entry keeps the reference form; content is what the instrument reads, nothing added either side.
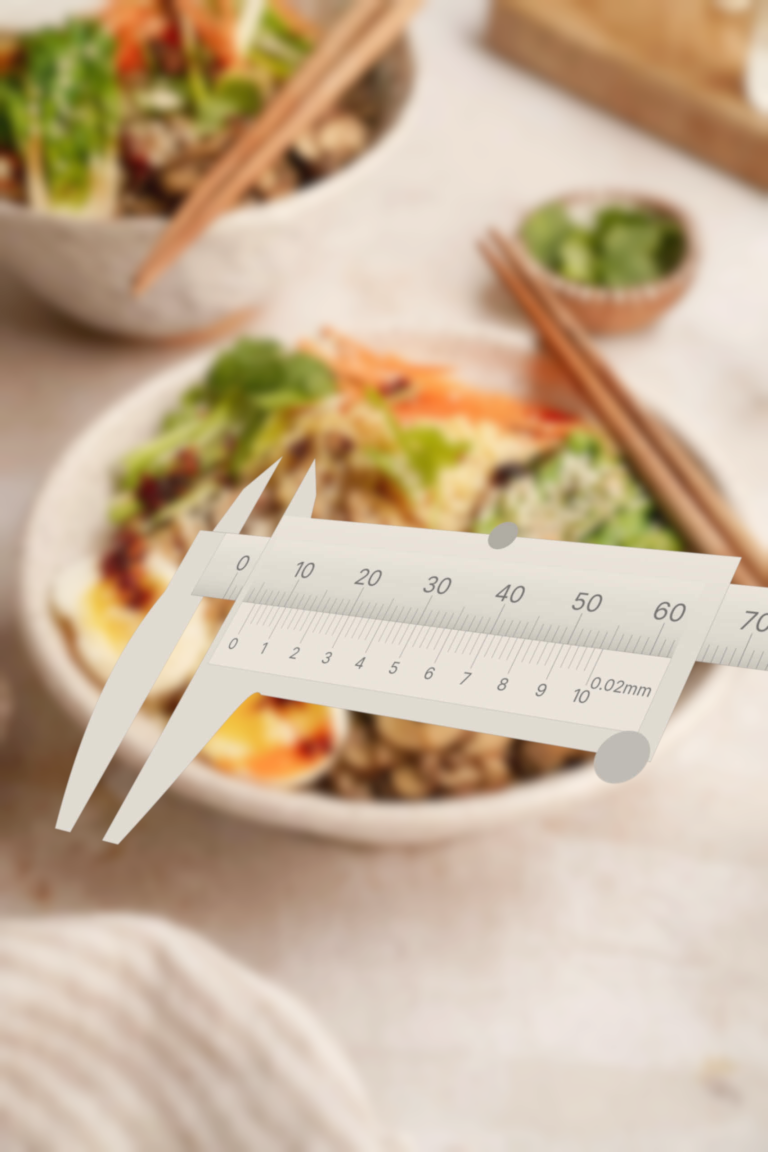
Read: 5.4mm
